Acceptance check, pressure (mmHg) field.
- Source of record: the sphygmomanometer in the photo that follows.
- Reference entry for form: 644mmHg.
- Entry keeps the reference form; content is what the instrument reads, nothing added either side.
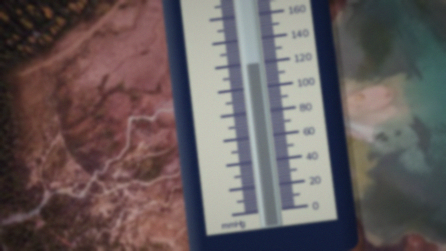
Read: 120mmHg
